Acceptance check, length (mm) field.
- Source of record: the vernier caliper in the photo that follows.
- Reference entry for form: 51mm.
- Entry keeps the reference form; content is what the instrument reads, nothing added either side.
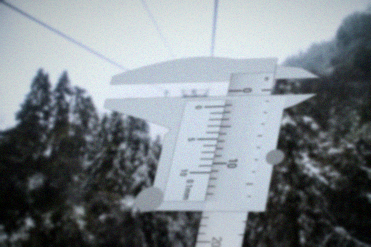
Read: 2.2mm
